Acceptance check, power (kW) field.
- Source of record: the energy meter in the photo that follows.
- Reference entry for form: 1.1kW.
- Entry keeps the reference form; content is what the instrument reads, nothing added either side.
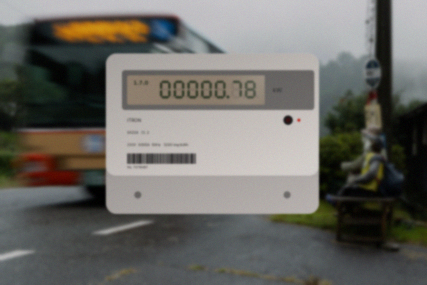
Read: 0.78kW
